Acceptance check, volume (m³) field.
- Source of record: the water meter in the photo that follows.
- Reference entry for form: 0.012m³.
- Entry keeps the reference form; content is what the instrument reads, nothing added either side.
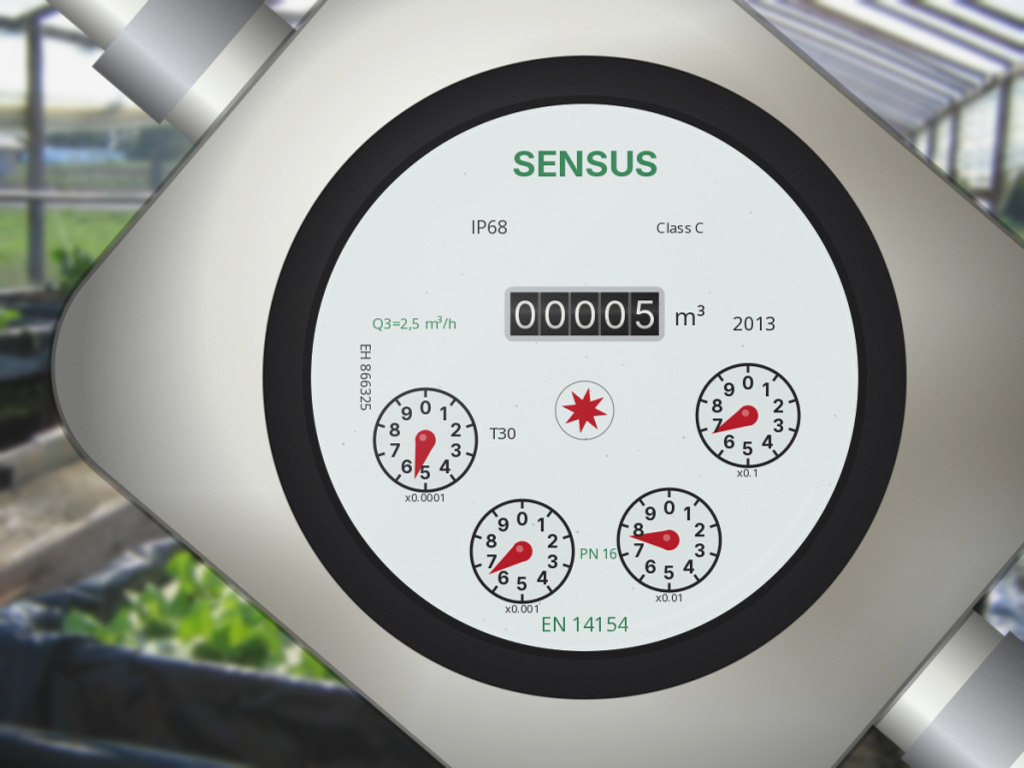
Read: 5.6765m³
